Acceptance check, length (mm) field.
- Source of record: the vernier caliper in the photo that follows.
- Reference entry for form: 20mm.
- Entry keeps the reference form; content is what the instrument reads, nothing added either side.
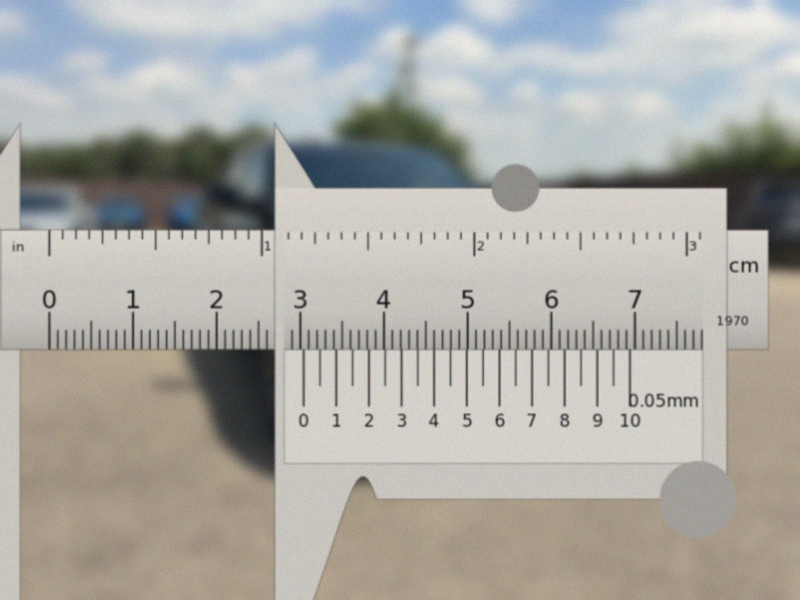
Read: 30.4mm
